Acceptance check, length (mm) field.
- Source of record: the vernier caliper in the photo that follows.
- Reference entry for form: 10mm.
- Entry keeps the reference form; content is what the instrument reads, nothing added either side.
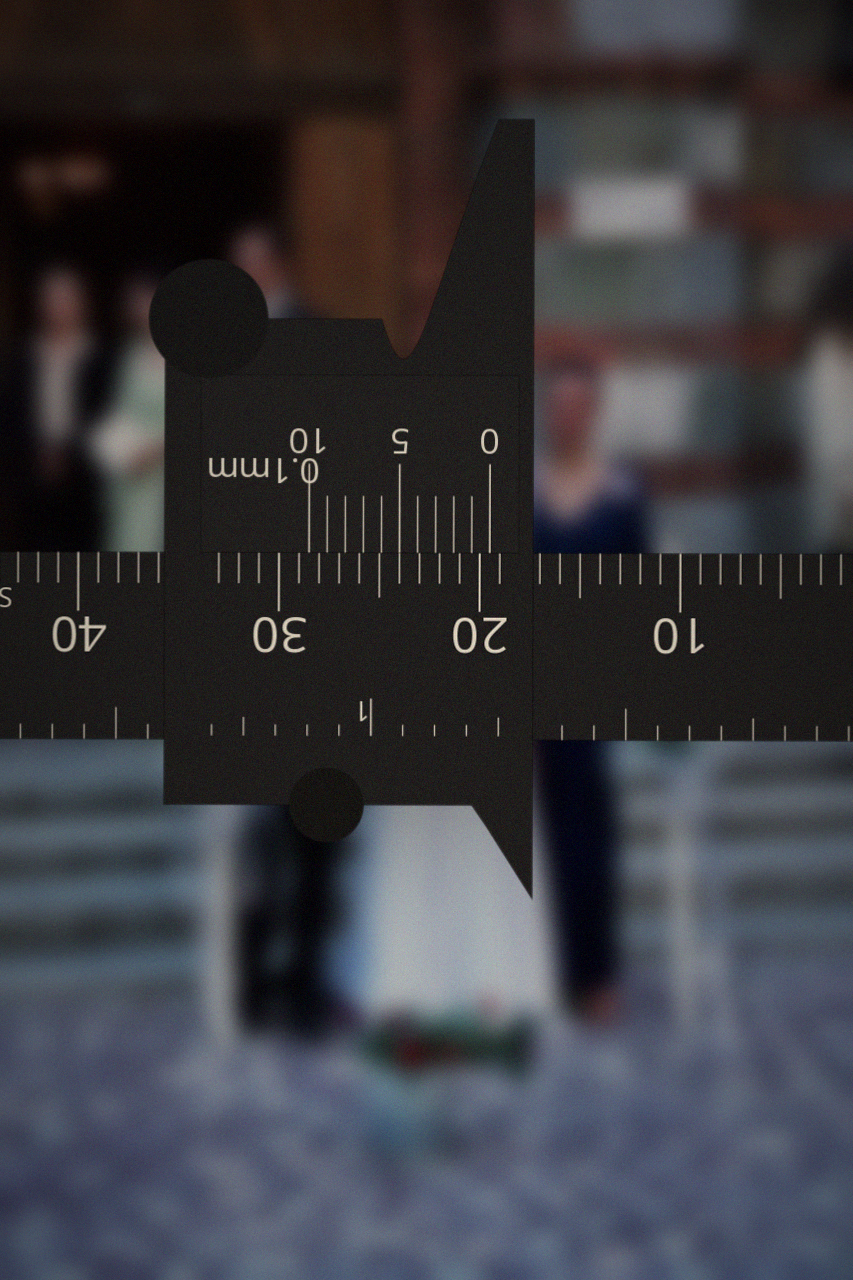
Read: 19.5mm
